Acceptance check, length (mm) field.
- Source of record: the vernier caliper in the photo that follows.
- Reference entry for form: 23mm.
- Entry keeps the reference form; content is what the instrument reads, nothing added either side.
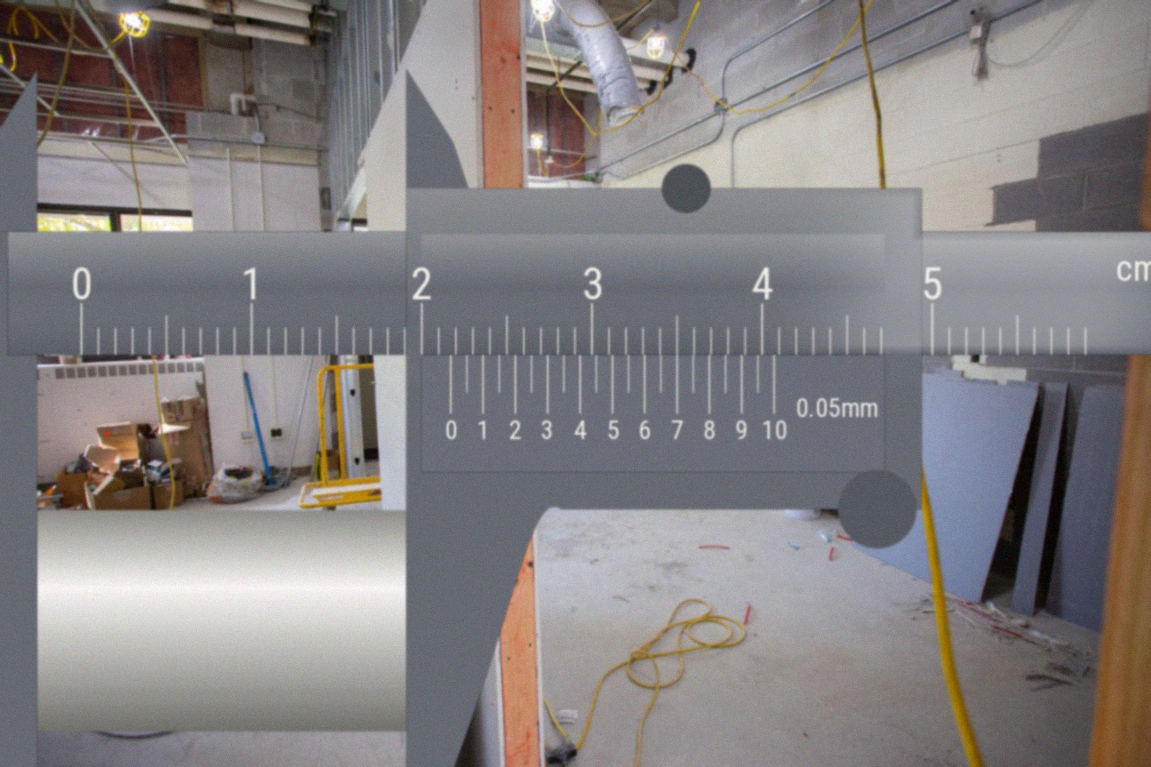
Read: 21.7mm
